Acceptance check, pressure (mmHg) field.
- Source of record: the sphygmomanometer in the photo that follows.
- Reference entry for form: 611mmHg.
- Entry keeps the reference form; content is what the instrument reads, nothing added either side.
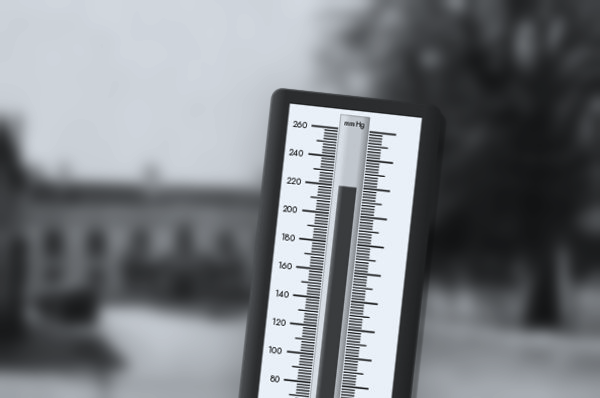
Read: 220mmHg
